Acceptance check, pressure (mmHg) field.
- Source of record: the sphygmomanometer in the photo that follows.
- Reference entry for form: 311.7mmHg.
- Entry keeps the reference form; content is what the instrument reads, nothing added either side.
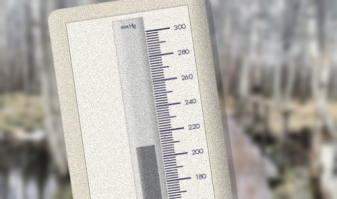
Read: 210mmHg
